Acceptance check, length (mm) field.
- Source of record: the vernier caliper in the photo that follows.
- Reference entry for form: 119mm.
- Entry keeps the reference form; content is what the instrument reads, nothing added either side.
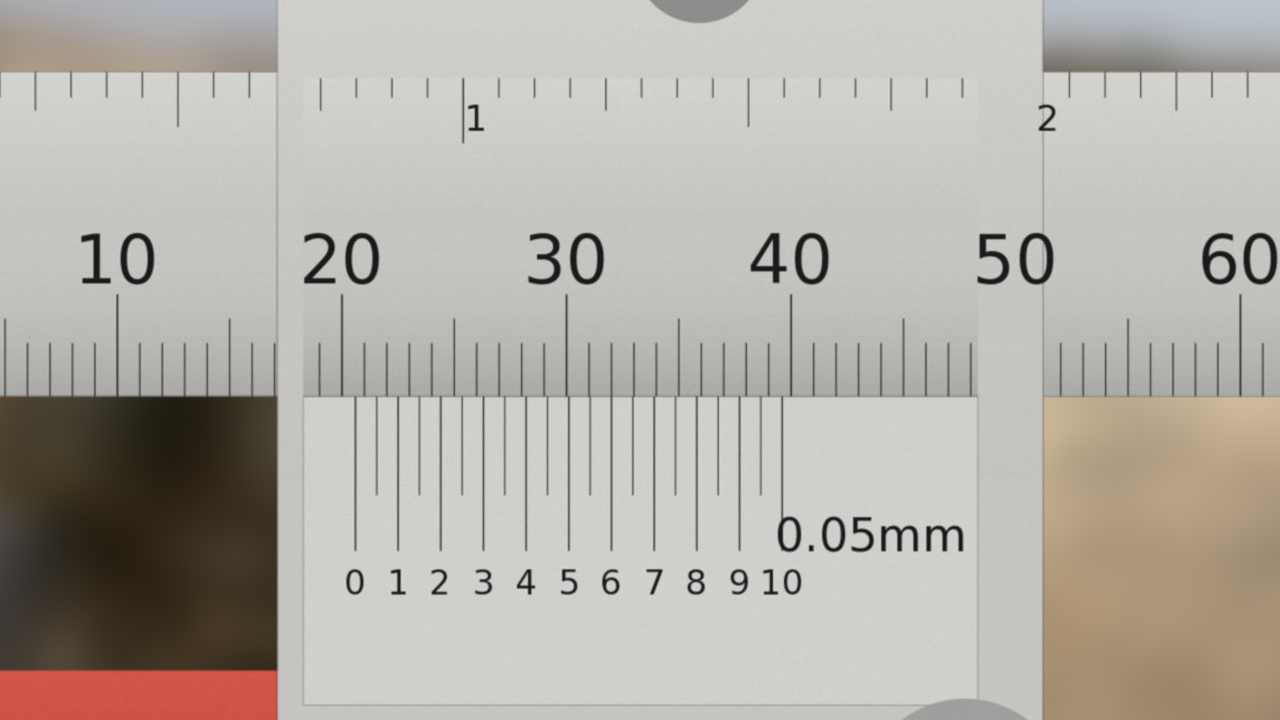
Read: 20.6mm
